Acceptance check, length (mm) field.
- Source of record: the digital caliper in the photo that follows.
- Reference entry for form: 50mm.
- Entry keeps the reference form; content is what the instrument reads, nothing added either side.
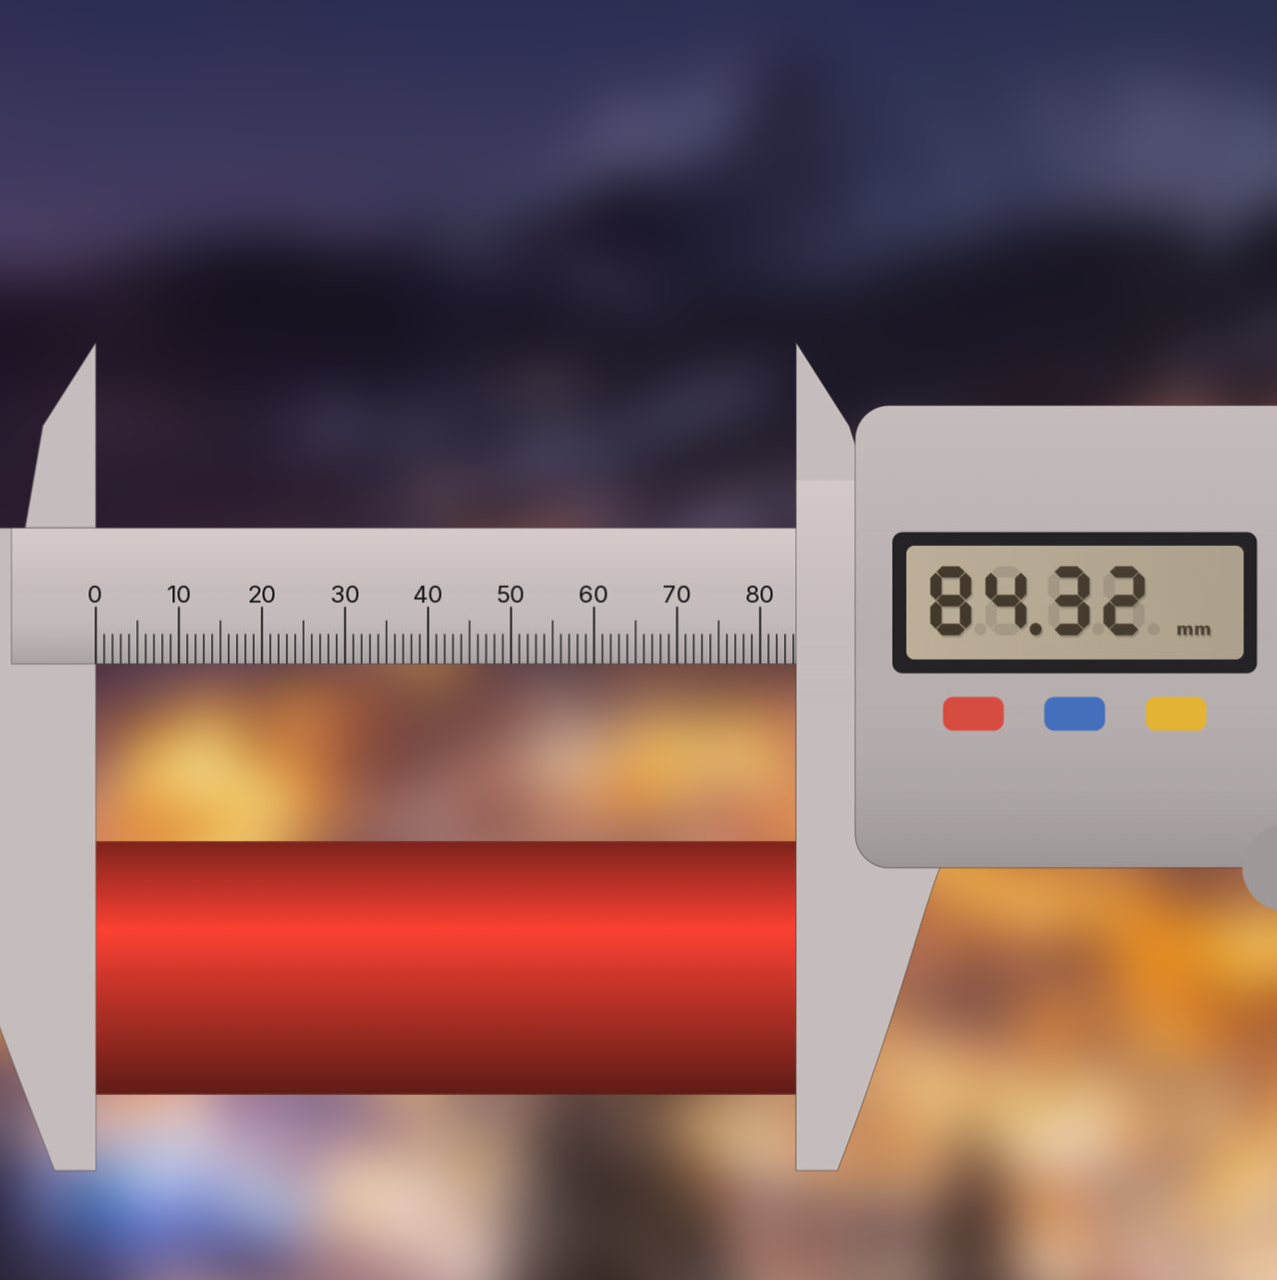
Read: 84.32mm
